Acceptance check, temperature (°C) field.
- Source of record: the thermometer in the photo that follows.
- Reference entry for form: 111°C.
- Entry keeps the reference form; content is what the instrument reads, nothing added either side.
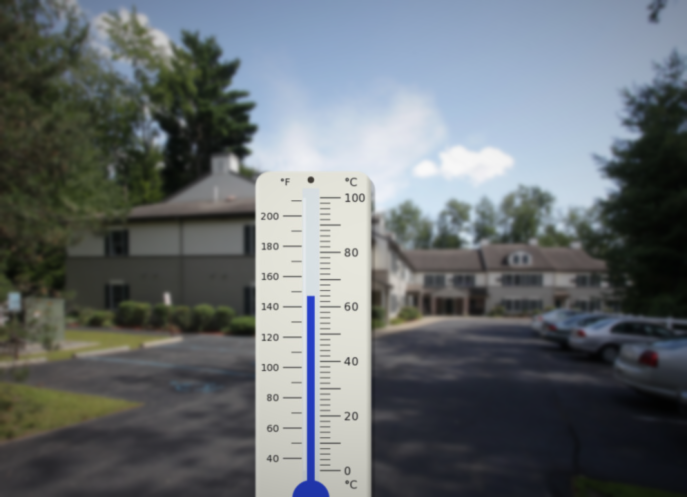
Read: 64°C
